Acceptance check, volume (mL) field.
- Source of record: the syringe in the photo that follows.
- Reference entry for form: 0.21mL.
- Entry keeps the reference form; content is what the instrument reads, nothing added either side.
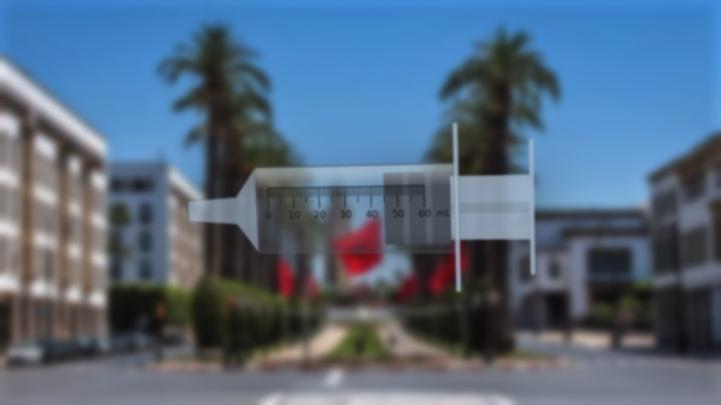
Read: 45mL
